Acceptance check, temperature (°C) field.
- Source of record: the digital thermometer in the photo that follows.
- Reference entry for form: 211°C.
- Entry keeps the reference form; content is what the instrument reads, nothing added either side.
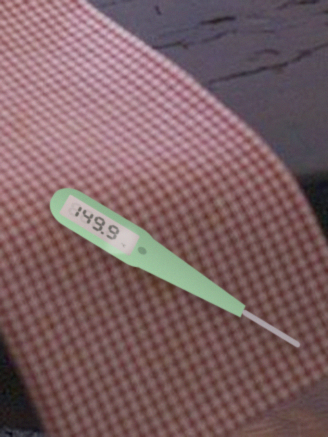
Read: 149.9°C
